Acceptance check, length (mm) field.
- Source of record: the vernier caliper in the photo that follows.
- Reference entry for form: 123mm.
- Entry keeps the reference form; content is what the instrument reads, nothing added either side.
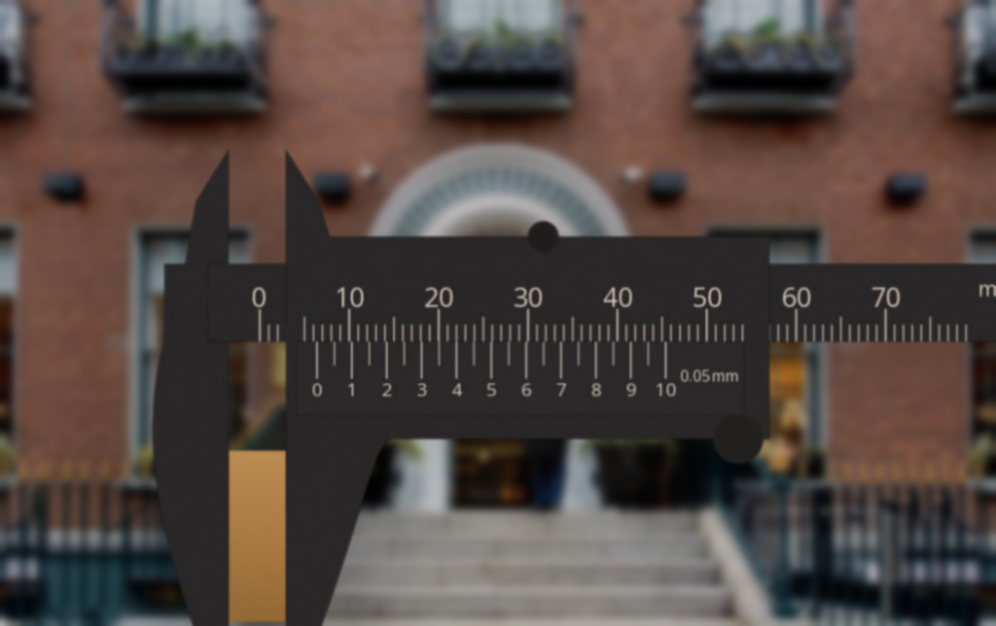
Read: 6.4mm
